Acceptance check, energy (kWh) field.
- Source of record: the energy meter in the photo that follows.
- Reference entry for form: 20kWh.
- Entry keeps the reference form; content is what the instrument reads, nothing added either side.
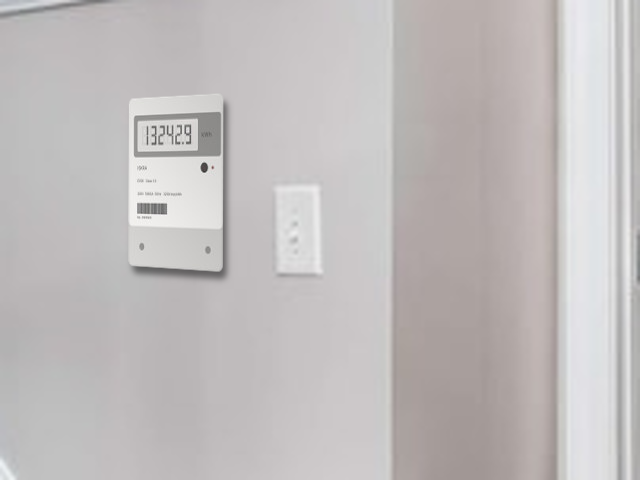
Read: 13242.9kWh
